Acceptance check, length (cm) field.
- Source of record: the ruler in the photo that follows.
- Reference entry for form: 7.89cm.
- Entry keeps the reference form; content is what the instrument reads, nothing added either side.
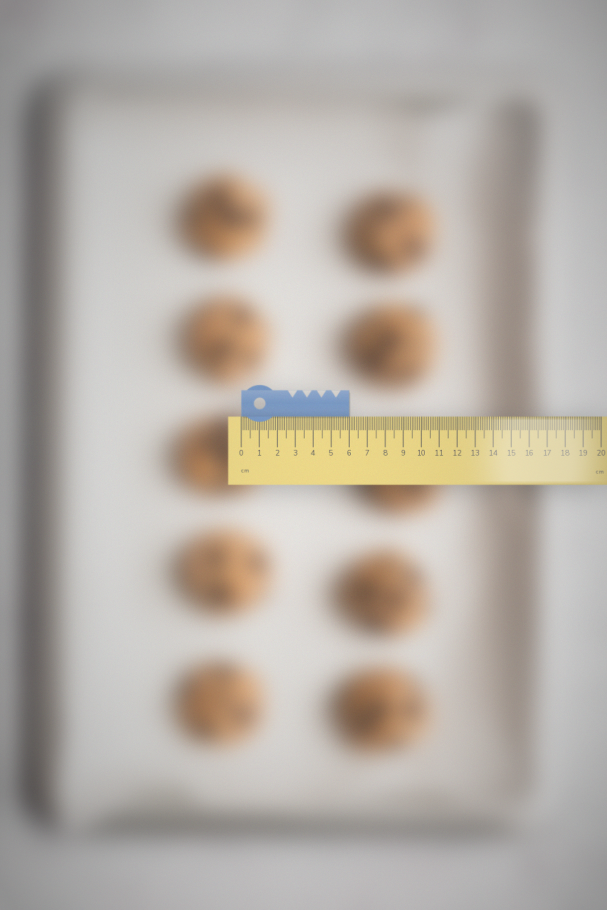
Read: 6cm
